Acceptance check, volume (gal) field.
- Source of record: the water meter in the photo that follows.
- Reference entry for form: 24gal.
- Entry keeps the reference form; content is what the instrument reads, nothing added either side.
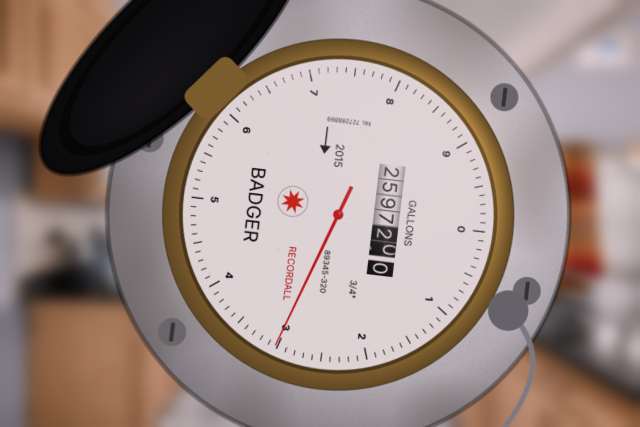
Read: 2597203.0gal
